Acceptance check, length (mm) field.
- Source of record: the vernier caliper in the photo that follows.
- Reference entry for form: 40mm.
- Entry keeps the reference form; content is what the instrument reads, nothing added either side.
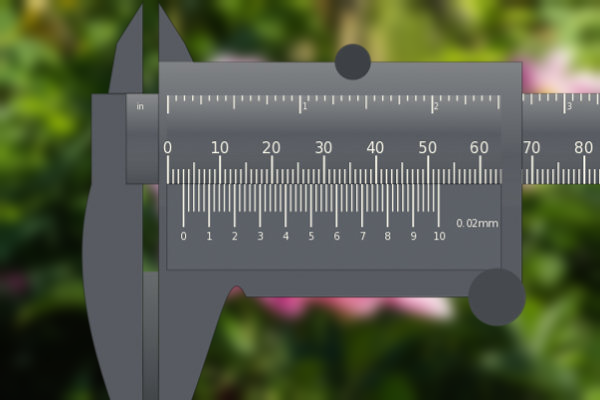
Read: 3.0mm
